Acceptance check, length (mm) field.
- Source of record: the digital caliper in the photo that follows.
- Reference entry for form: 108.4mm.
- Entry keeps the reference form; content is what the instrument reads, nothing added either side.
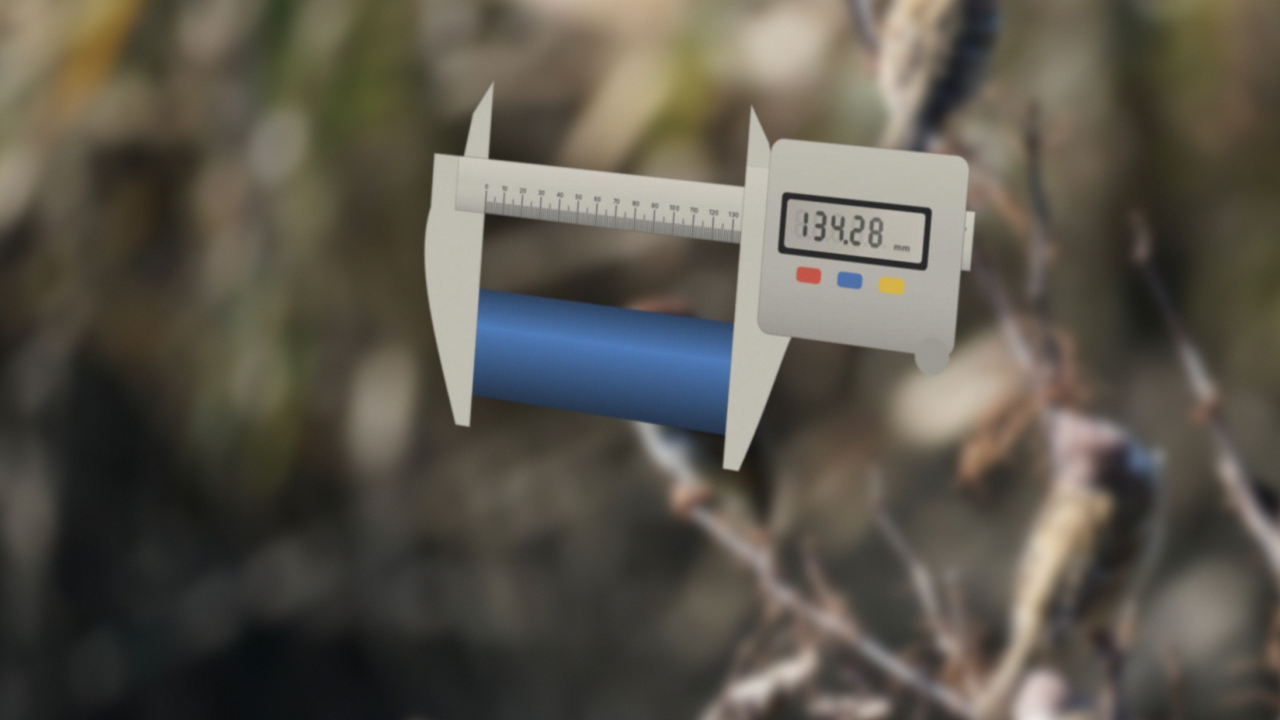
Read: 134.28mm
